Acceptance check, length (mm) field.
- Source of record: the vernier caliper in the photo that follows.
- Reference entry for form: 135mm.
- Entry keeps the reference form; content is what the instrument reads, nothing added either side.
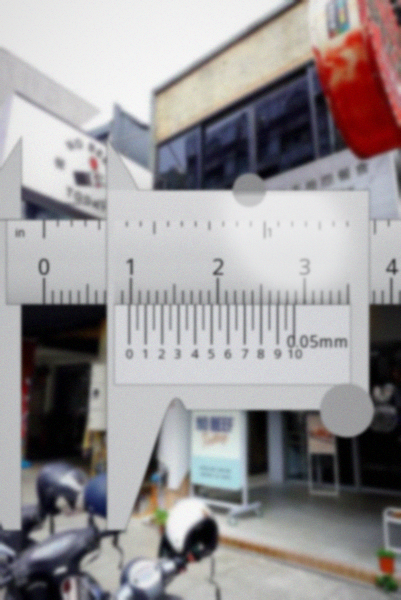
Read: 9.8mm
